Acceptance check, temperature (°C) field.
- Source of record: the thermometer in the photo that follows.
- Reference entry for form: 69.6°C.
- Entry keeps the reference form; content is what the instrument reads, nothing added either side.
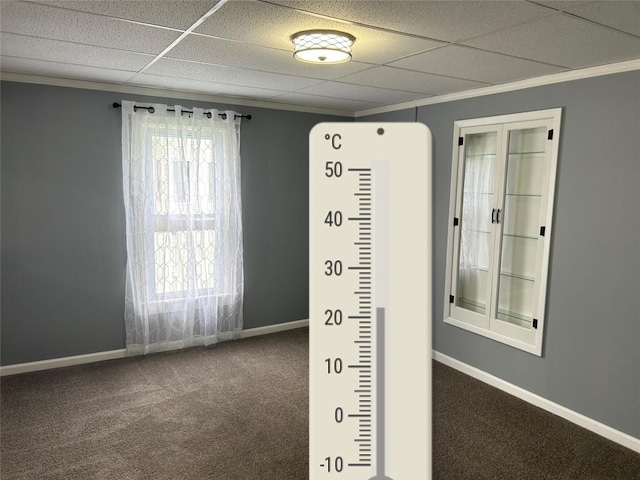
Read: 22°C
